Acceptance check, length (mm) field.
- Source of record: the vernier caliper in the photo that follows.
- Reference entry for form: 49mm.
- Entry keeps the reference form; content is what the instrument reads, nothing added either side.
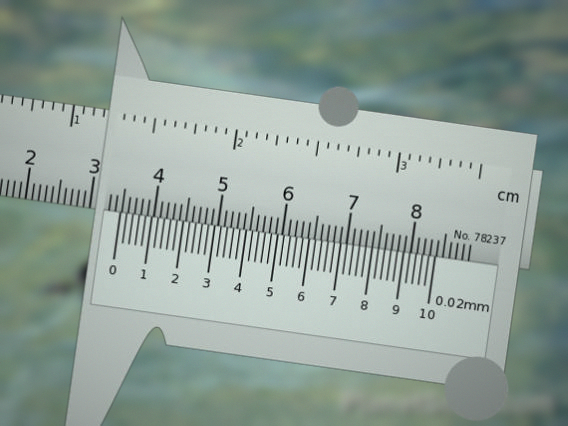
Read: 34.8mm
